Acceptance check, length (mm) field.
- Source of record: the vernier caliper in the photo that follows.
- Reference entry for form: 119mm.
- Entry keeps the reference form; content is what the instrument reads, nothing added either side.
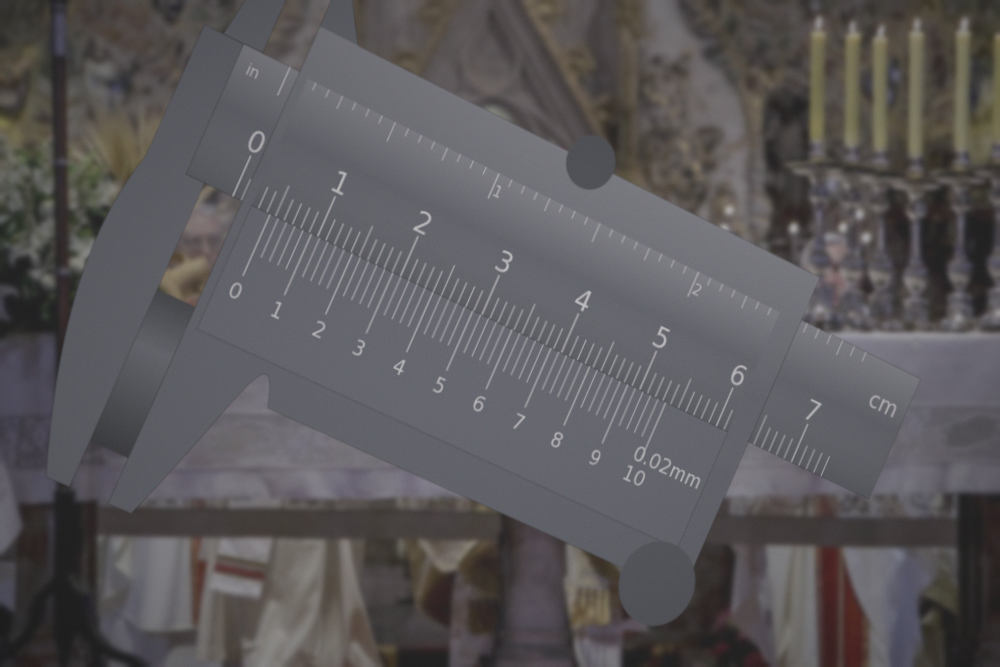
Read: 4.4mm
